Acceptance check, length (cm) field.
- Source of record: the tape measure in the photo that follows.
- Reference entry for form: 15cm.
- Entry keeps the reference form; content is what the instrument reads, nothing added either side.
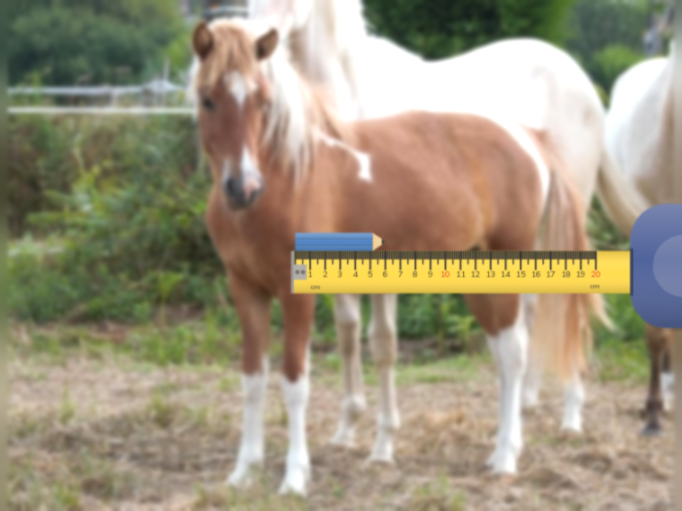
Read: 6cm
